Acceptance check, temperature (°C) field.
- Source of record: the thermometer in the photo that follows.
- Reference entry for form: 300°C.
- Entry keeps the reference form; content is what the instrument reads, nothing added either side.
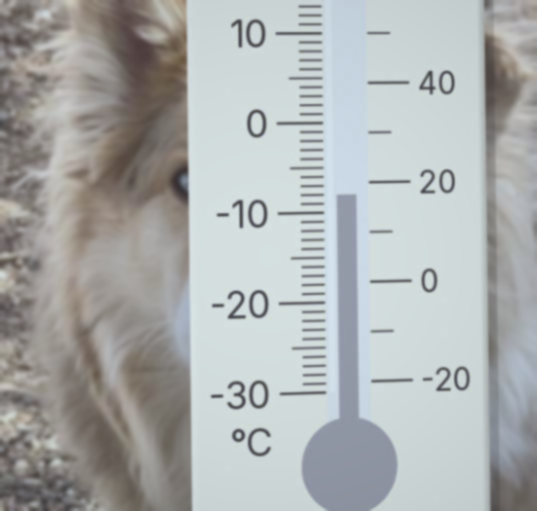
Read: -8°C
